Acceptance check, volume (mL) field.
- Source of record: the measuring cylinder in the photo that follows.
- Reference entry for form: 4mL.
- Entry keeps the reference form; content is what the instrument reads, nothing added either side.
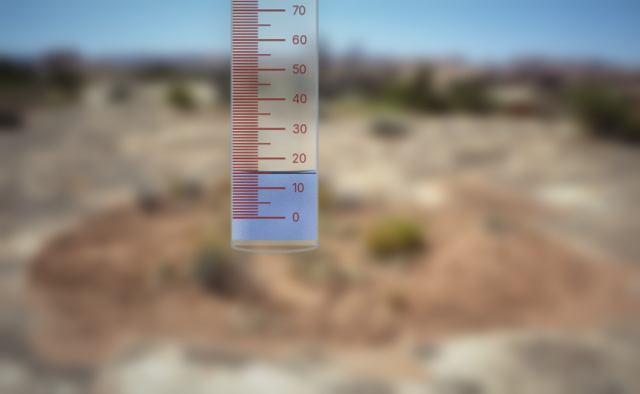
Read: 15mL
